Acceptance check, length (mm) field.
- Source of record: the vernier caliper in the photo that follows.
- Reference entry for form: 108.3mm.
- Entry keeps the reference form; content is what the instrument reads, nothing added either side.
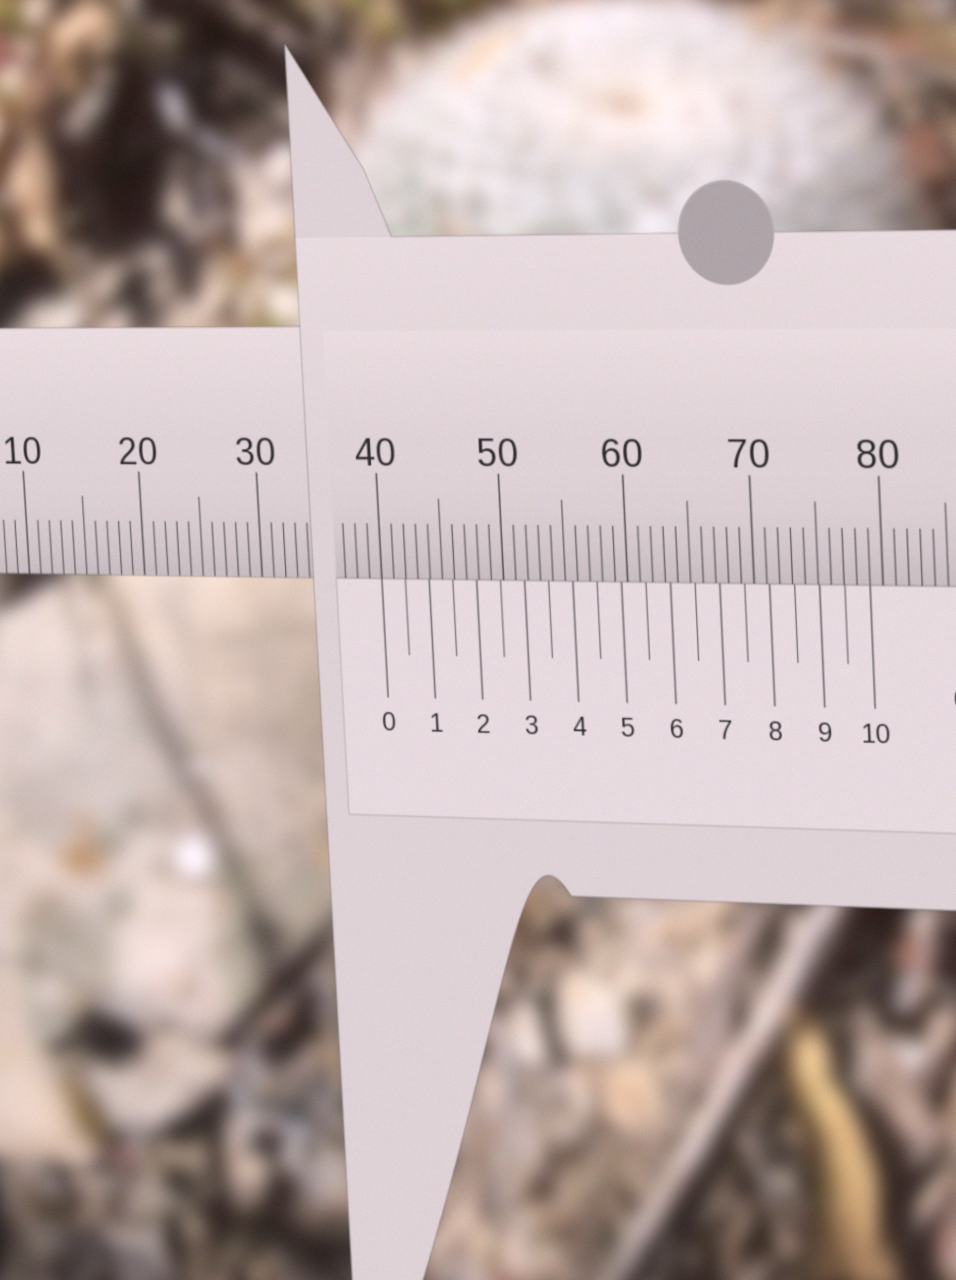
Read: 40.0mm
